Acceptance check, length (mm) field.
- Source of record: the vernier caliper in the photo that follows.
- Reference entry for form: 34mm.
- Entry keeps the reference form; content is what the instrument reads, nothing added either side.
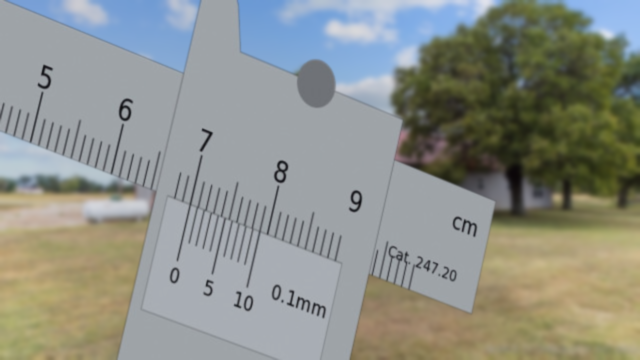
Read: 70.0mm
